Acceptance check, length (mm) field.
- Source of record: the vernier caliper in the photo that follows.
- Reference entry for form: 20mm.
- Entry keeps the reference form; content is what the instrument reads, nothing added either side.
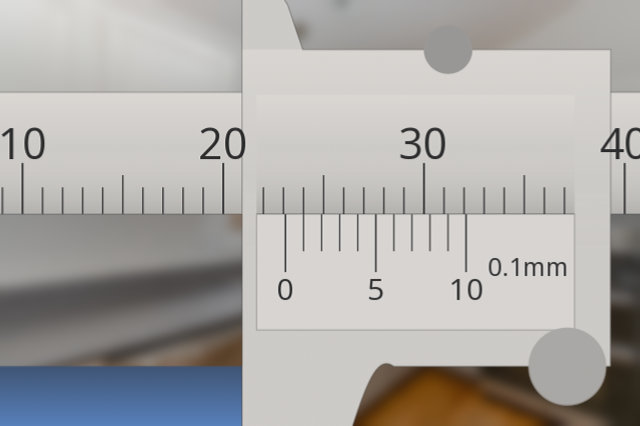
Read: 23.1mm
